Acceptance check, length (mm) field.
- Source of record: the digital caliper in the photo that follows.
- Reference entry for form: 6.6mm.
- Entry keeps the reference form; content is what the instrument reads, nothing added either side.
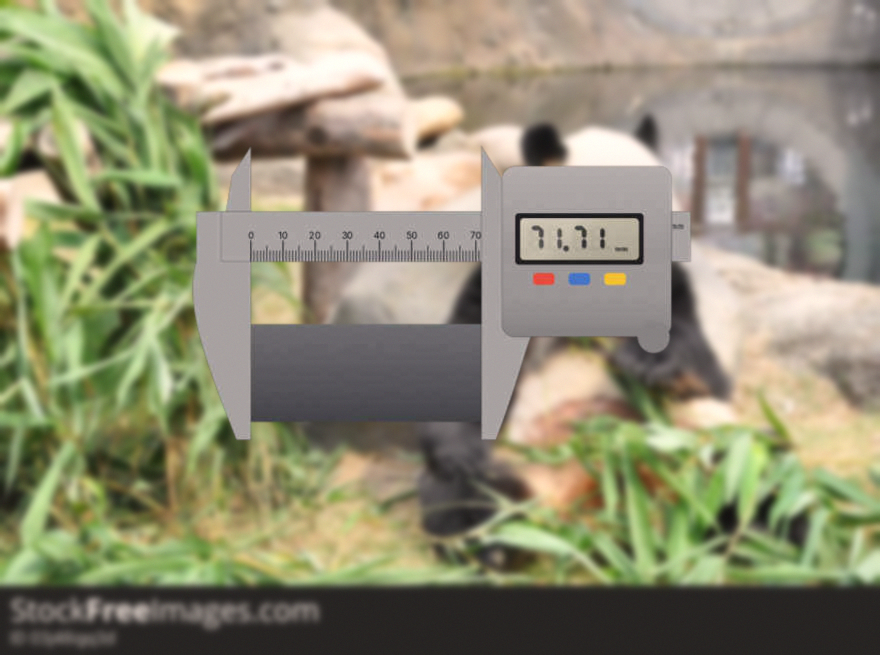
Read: 71.71mm
